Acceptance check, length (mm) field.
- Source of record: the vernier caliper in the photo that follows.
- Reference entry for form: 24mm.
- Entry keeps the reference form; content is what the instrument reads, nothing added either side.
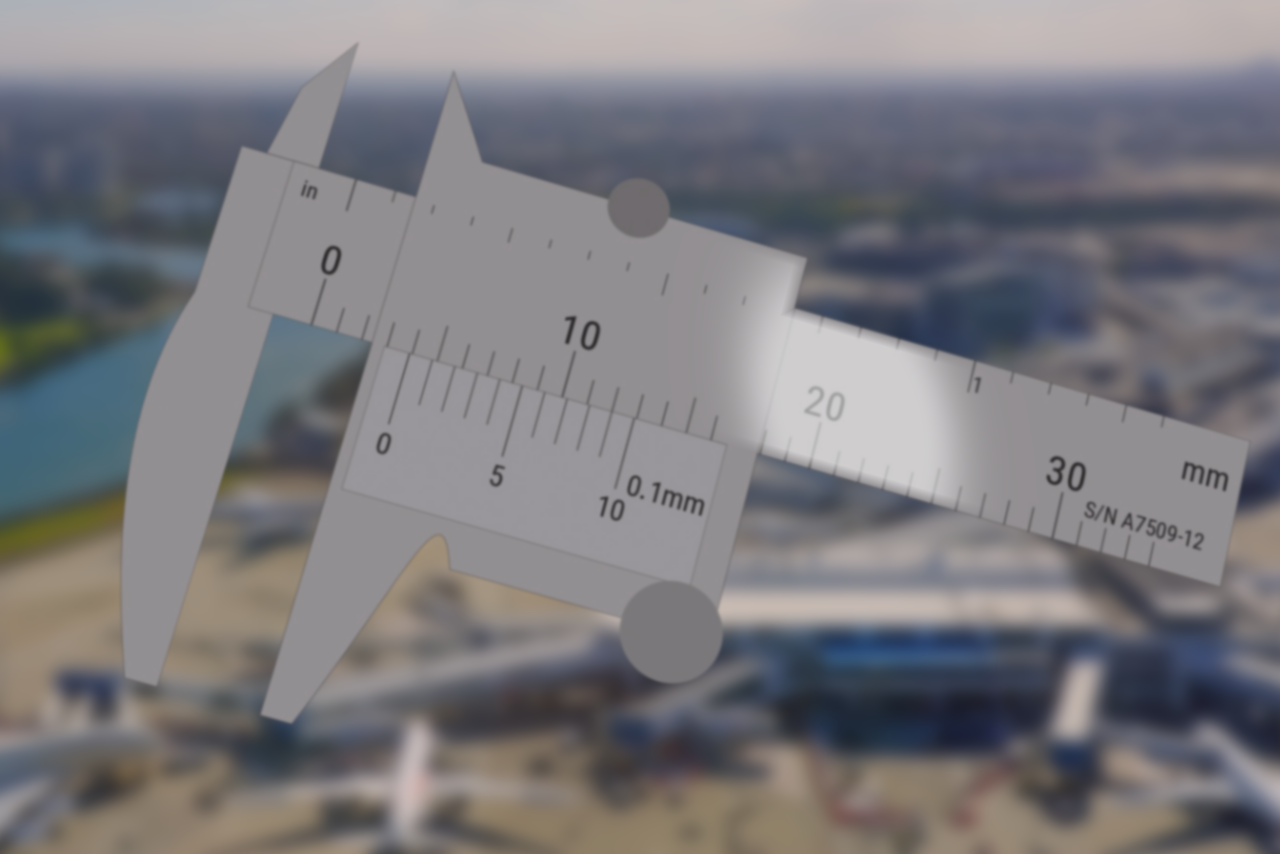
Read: 3.9mm
